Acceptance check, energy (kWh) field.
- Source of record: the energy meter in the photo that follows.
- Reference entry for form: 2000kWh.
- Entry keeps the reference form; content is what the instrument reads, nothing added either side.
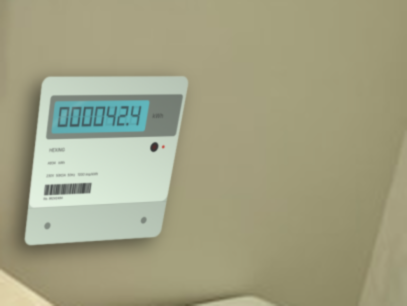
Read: 42.4kWh
